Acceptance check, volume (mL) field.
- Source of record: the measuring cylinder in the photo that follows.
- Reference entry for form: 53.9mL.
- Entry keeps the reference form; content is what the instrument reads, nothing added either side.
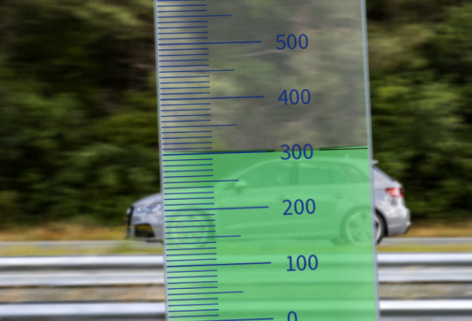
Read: 300mL
